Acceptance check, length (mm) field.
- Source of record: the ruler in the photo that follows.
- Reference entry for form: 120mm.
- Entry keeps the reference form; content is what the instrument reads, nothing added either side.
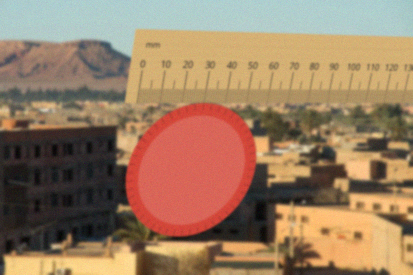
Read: 60mm
